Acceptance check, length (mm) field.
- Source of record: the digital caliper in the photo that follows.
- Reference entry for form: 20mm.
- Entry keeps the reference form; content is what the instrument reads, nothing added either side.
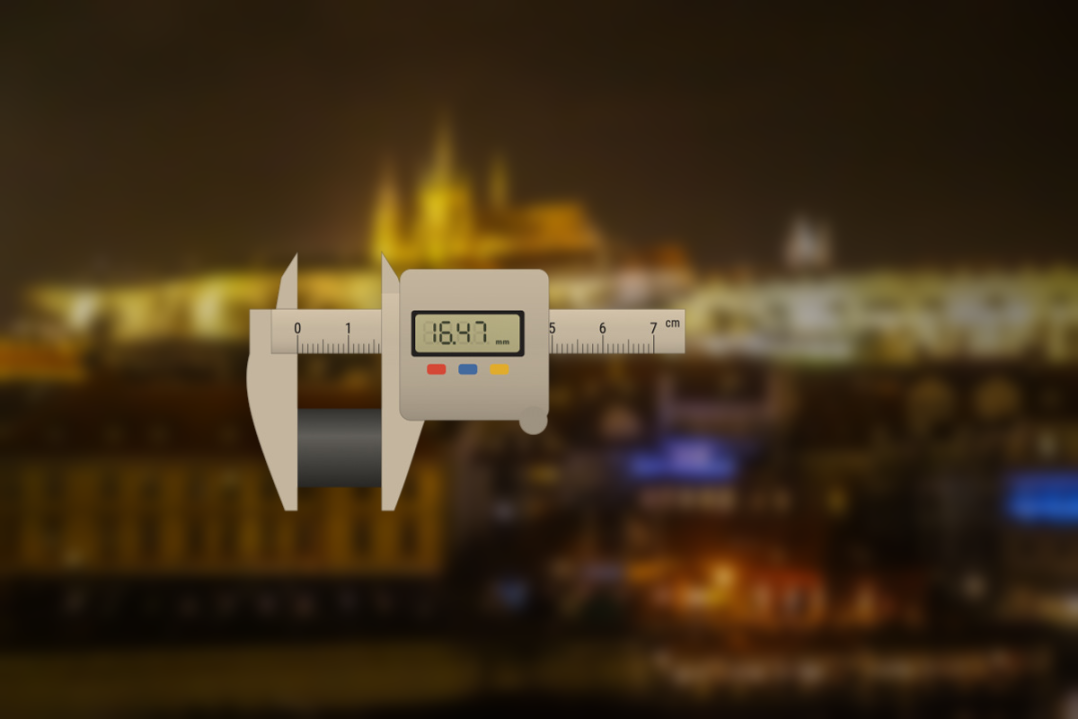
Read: 16.47mm
